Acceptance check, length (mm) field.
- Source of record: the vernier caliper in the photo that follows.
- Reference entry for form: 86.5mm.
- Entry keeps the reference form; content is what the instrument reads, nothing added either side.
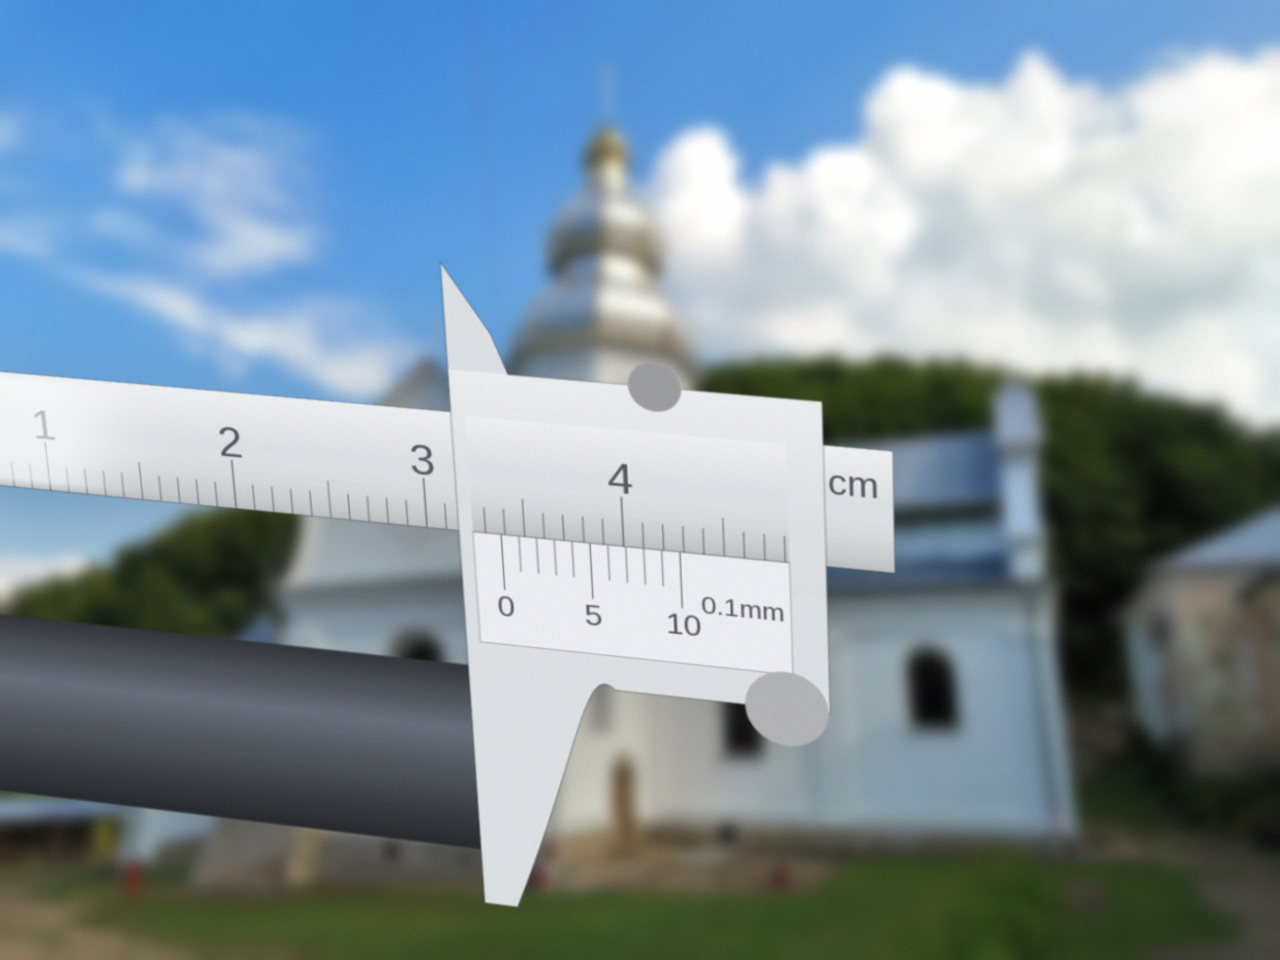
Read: 33.8mm
